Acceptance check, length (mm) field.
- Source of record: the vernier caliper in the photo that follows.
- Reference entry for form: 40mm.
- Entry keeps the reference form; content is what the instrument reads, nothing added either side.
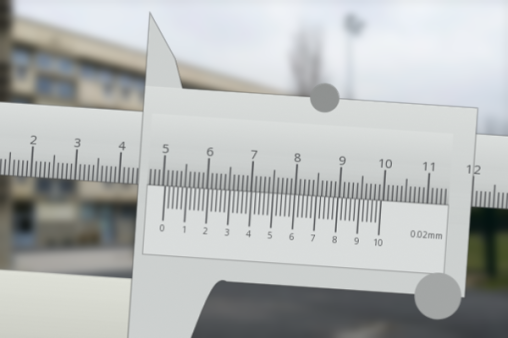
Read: 50.5mm
